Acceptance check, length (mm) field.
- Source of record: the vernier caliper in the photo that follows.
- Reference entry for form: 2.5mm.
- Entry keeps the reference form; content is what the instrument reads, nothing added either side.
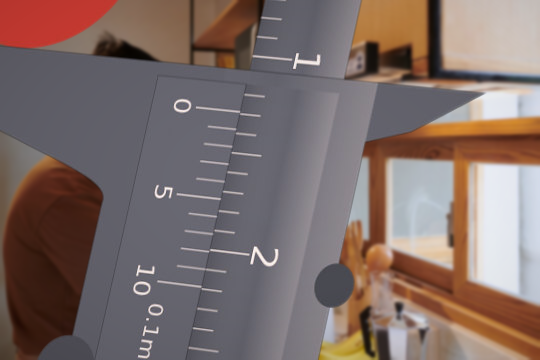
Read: 12.9mm
